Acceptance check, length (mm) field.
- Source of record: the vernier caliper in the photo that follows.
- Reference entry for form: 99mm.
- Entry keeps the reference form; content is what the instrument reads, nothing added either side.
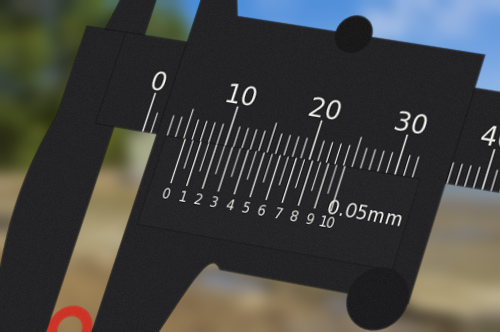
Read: 5.2mm
